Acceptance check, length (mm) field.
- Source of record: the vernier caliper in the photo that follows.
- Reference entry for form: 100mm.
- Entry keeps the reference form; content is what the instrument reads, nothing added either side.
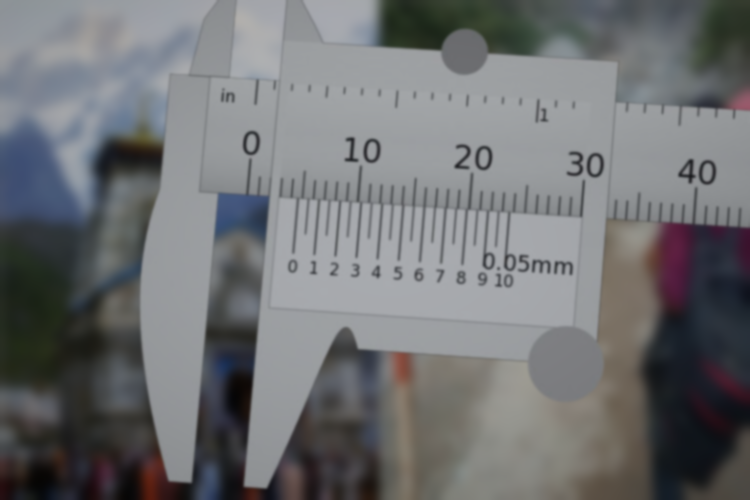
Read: 4.6mm
